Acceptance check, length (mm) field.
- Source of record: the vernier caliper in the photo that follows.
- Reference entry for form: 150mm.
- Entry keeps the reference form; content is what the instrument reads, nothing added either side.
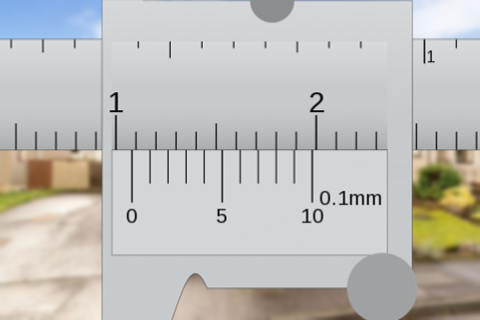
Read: 10.8mm
